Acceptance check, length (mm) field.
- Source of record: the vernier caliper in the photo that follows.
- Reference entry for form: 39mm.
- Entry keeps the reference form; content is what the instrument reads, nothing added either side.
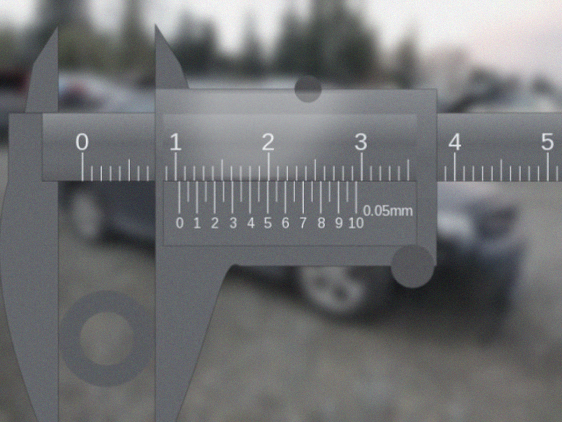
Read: 10.4mm
